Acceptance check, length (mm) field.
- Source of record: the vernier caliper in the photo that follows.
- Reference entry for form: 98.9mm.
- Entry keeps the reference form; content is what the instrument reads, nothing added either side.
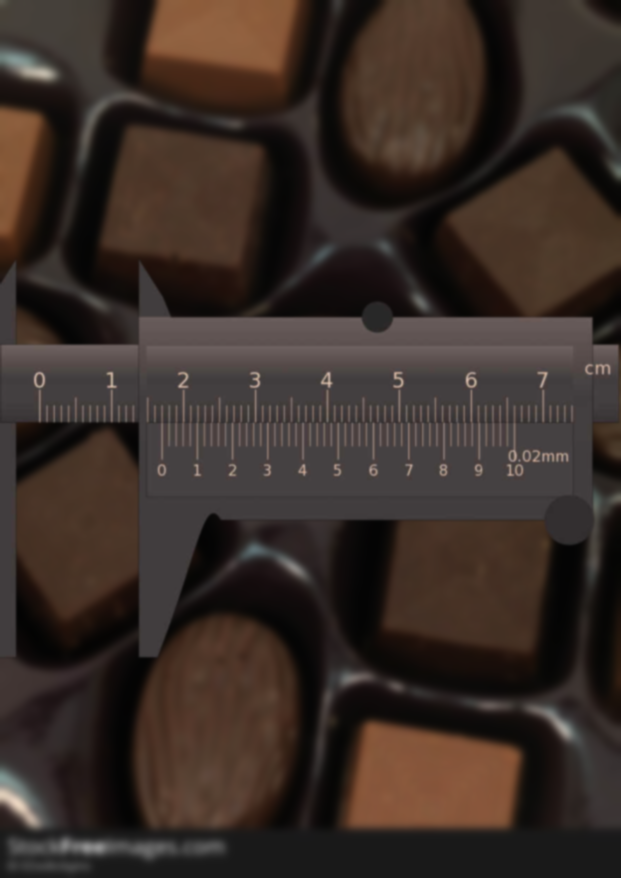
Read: 17.0mm
